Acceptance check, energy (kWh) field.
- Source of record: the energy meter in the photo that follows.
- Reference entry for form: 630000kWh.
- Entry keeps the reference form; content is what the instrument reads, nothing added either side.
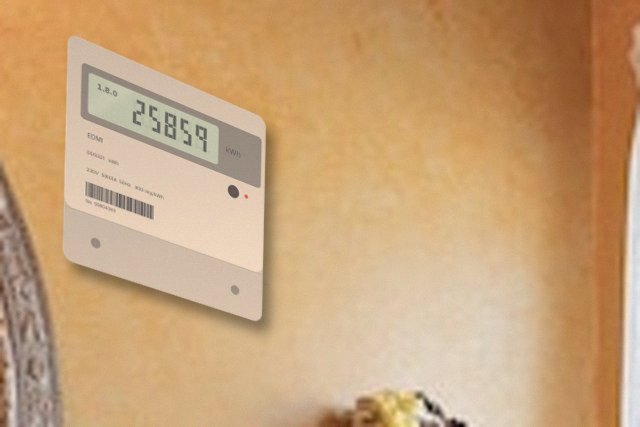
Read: 25859kWh
